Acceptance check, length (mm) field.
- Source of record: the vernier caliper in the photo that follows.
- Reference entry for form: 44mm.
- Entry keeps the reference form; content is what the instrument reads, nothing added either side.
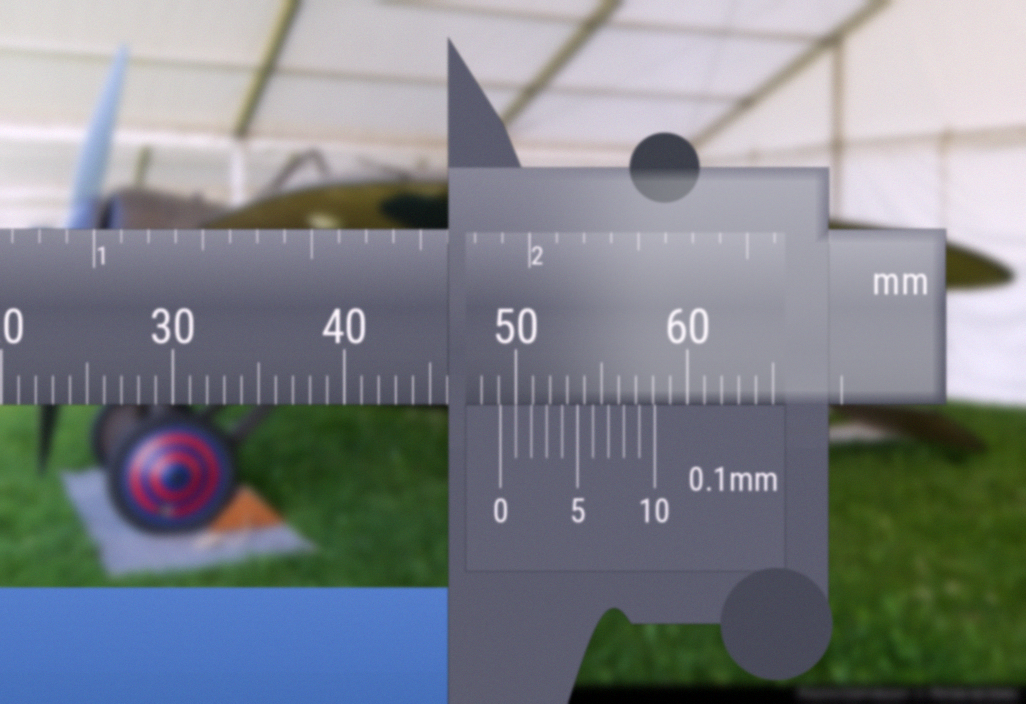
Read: 49.1mm
